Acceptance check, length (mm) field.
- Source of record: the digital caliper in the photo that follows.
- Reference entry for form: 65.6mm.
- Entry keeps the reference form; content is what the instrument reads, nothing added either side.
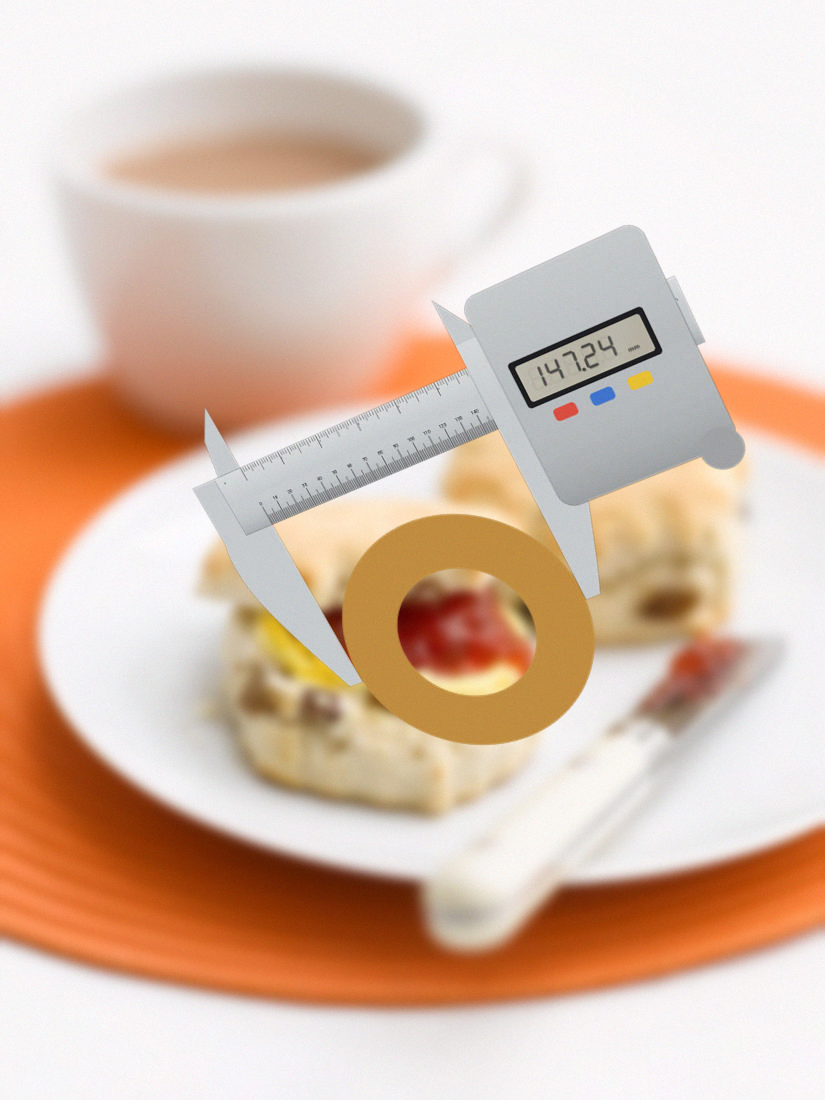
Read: 147.24mm
